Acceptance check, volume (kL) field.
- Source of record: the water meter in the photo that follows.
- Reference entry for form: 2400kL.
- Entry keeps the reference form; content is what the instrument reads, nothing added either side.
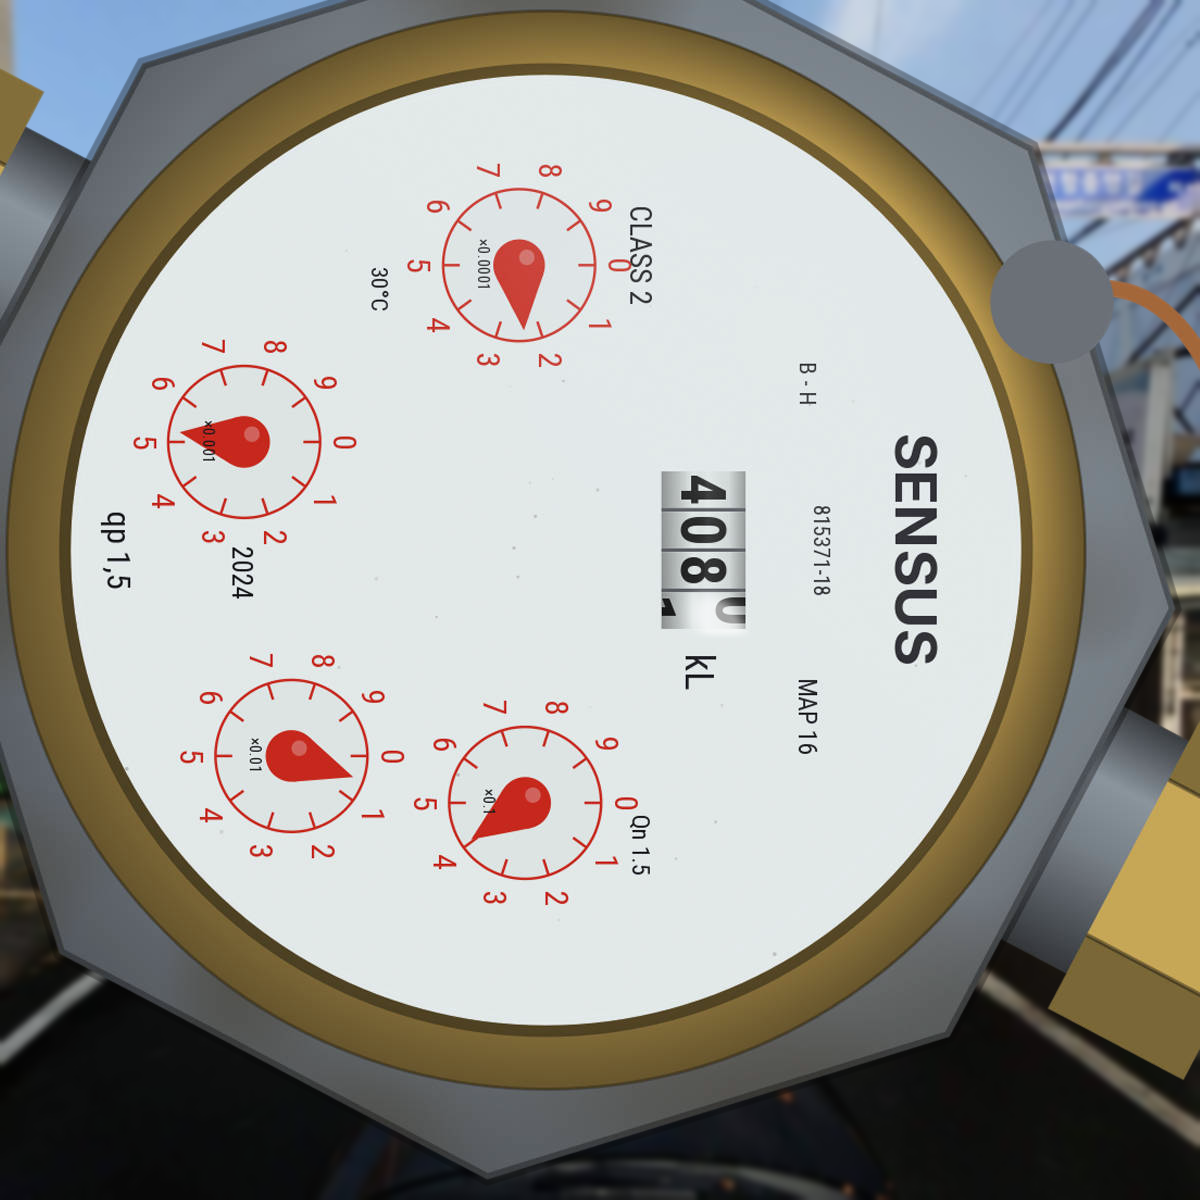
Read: 4080.4052kL
